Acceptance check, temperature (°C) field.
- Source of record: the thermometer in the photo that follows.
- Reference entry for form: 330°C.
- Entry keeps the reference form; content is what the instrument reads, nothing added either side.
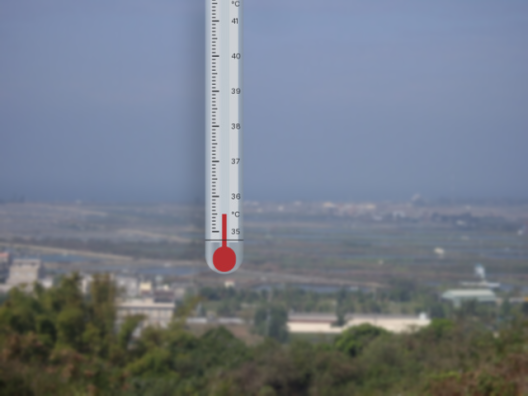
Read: 35.5°C
